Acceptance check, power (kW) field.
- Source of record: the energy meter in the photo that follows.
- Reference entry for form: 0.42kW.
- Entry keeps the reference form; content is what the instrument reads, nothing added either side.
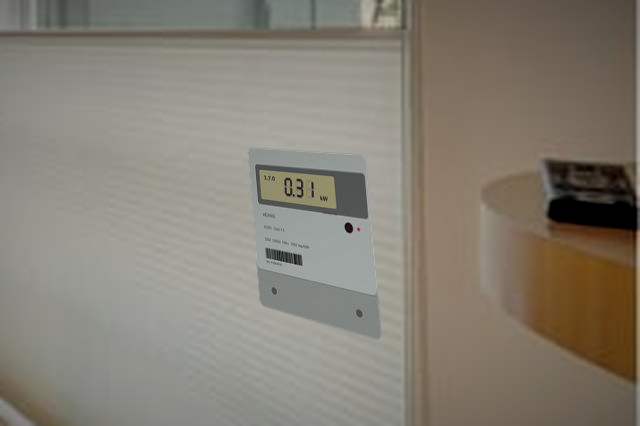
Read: 0.31kW
